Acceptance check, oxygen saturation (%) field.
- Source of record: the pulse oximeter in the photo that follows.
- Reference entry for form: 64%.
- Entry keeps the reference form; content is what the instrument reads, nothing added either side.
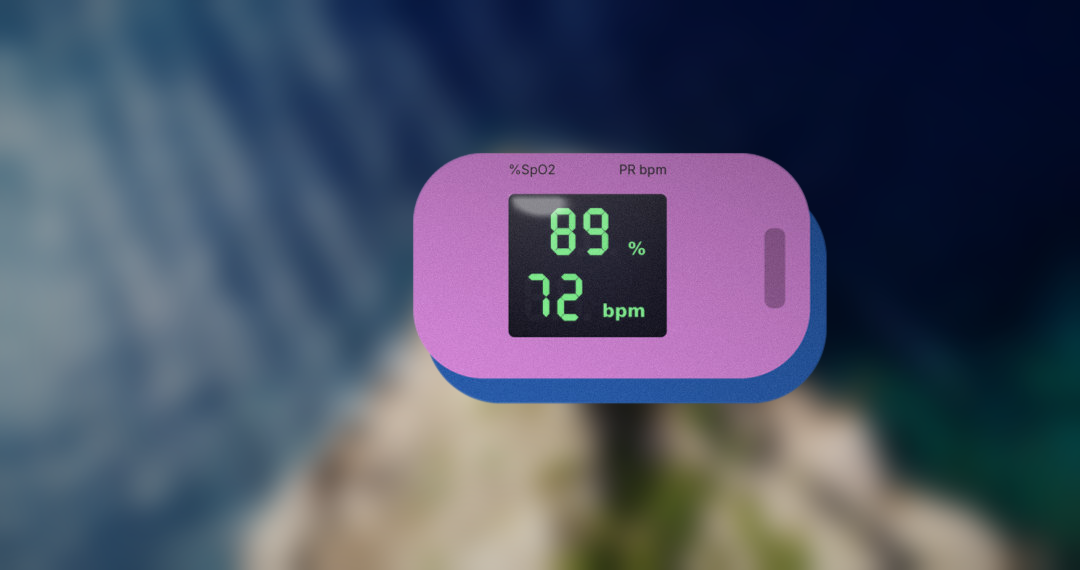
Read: 89%
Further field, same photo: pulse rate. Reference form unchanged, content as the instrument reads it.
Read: 72bpm
